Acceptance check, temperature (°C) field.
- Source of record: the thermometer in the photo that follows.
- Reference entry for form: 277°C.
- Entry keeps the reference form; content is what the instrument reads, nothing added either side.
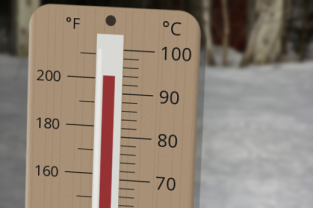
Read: 94°C
